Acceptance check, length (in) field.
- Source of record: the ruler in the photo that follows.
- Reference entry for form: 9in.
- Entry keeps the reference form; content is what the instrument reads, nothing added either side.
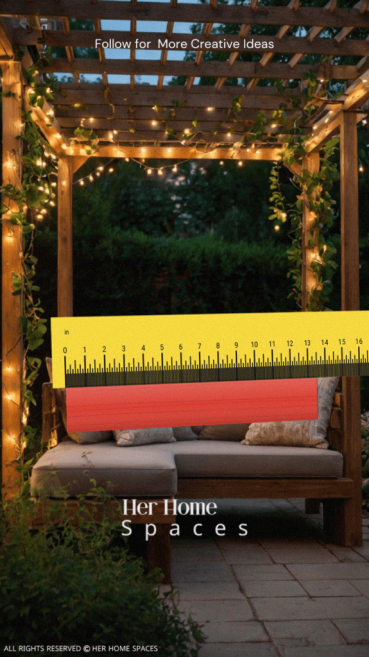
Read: 13.5in
